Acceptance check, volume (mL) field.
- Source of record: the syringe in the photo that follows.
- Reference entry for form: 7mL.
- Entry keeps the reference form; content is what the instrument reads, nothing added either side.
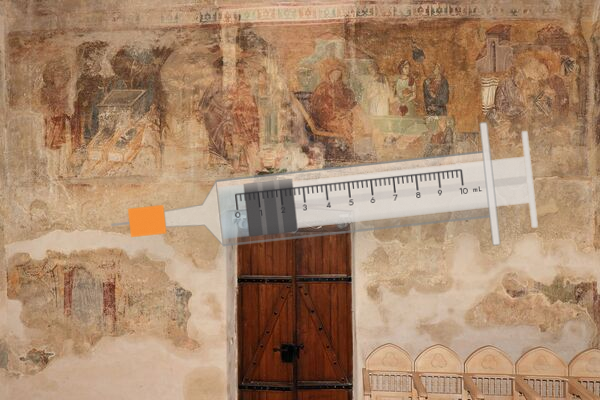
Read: 0.4mL
